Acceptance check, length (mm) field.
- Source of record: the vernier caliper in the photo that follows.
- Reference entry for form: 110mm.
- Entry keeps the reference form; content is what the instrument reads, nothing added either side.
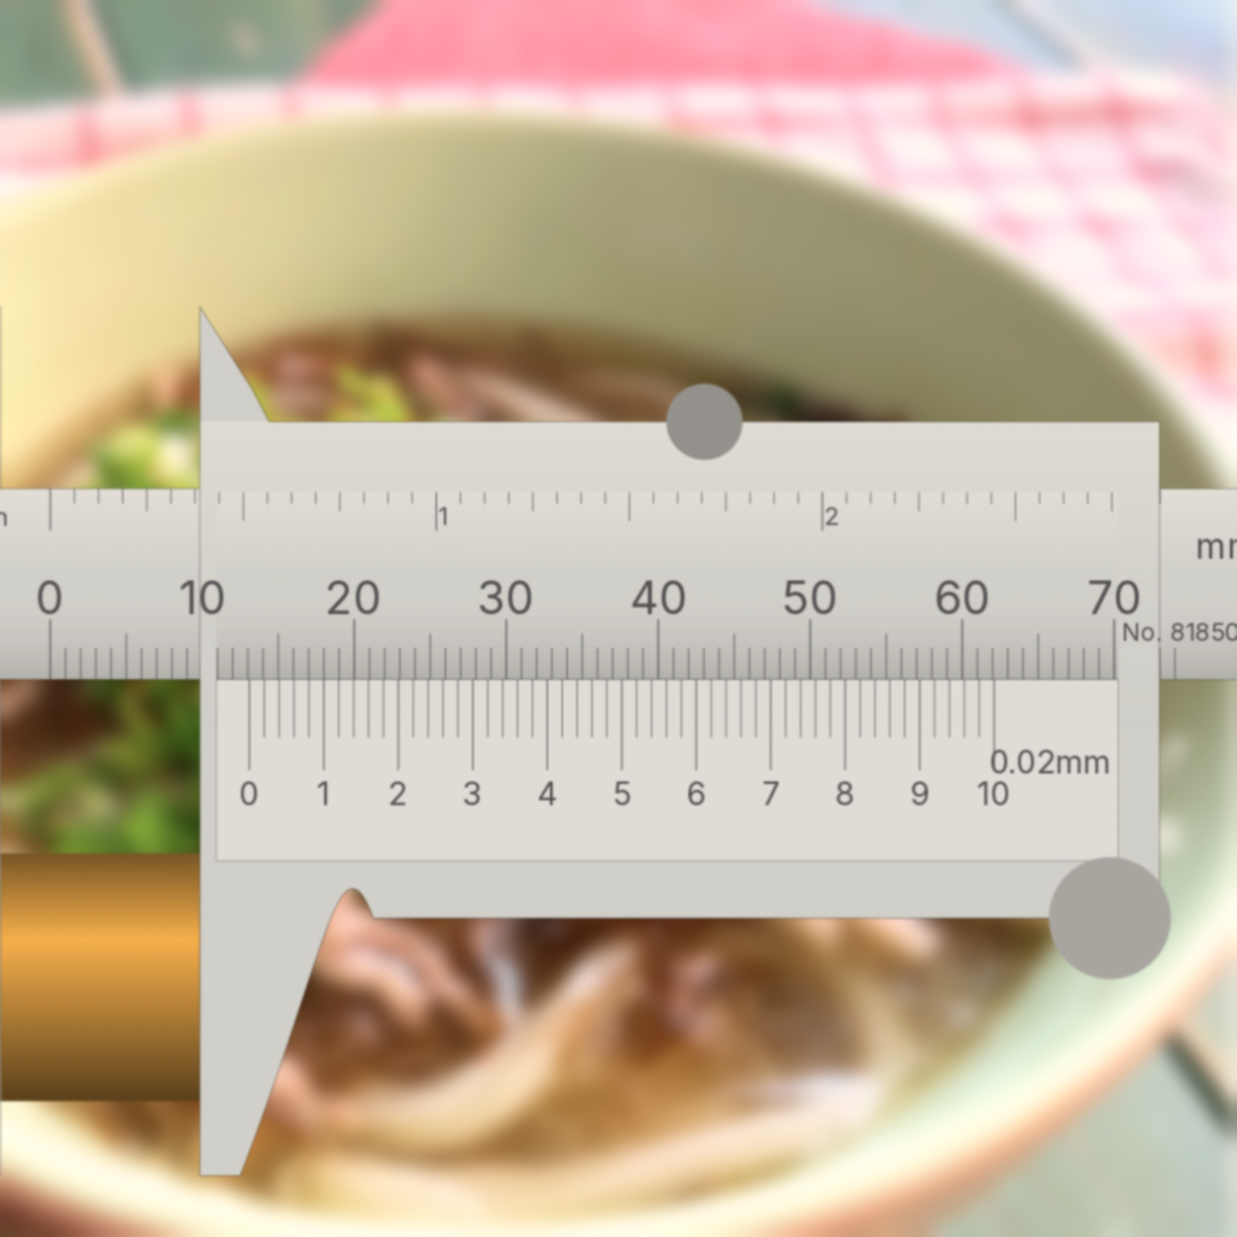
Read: 13.1mm
